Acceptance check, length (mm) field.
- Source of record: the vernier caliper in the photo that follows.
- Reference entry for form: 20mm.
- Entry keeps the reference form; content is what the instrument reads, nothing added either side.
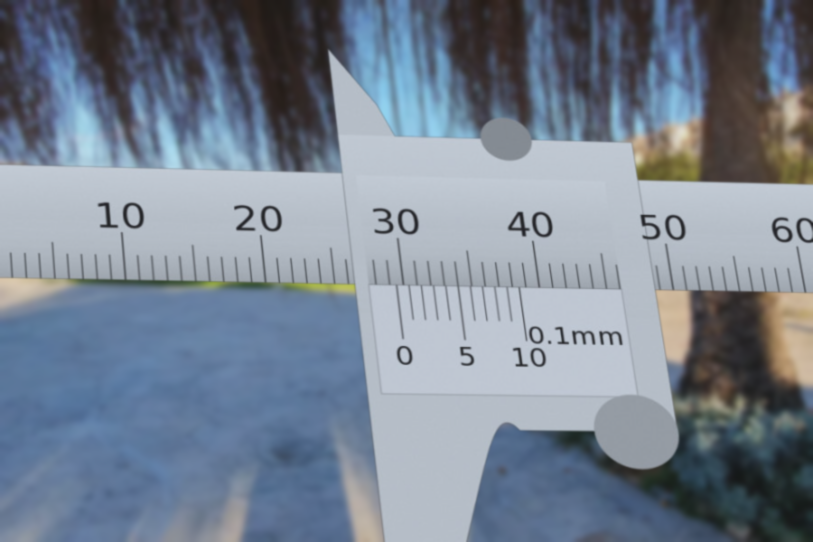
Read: 29.5mm
